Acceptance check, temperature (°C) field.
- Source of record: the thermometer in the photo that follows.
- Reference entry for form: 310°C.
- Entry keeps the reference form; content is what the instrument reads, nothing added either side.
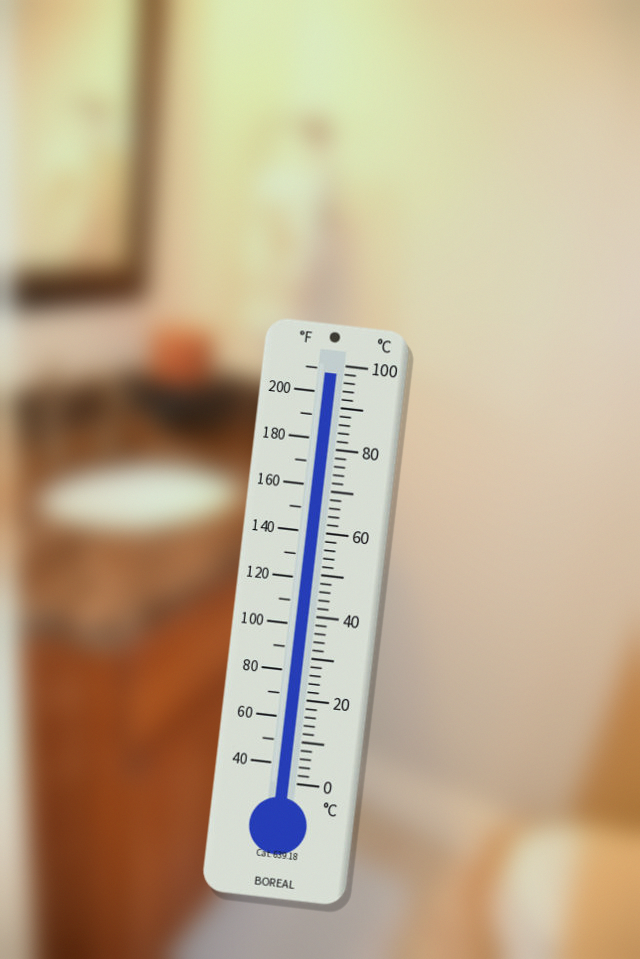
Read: 98°C
